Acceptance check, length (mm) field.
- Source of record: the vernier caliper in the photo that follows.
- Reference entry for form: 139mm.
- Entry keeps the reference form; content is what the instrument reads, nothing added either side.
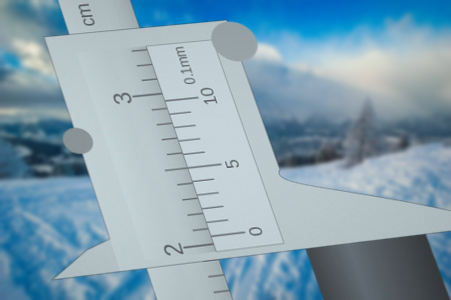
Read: 20.5mm
